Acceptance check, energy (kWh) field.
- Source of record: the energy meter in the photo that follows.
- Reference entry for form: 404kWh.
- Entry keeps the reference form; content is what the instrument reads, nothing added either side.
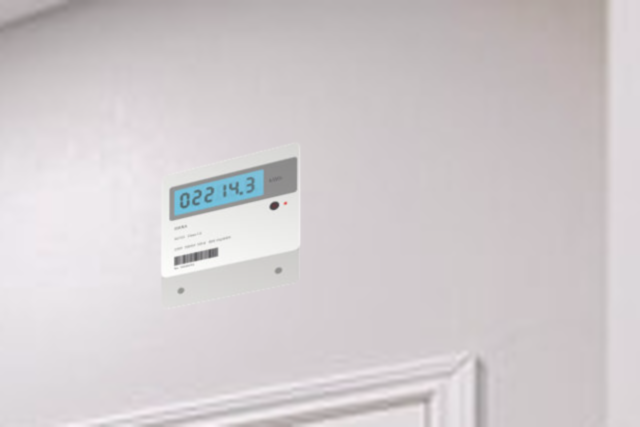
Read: 2214.3kWh
